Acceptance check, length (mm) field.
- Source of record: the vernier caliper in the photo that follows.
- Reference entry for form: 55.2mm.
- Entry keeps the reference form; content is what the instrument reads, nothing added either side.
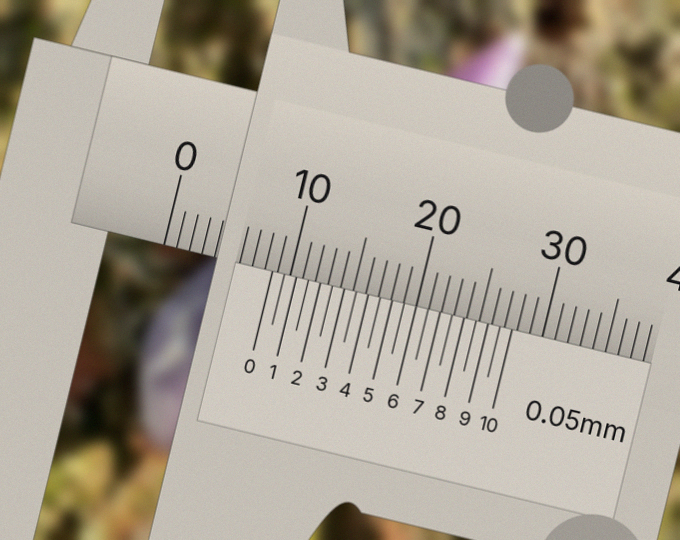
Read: 8.6mm
